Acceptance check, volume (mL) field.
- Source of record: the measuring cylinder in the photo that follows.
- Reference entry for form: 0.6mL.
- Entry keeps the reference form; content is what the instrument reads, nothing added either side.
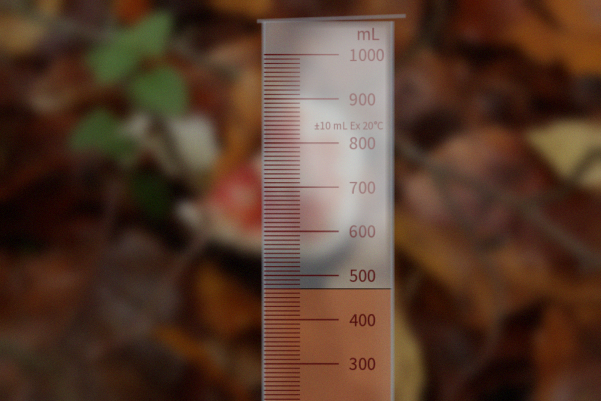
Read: 470mL
